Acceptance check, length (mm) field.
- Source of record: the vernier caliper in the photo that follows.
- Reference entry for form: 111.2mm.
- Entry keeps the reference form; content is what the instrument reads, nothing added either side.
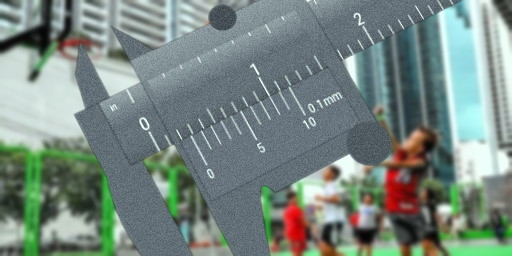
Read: 2.8mm
